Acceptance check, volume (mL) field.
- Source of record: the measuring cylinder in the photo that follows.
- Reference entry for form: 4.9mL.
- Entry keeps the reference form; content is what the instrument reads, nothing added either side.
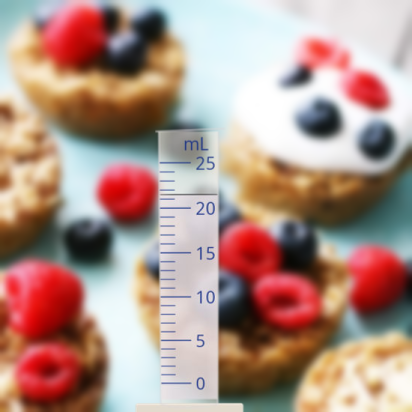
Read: 21.5mL
